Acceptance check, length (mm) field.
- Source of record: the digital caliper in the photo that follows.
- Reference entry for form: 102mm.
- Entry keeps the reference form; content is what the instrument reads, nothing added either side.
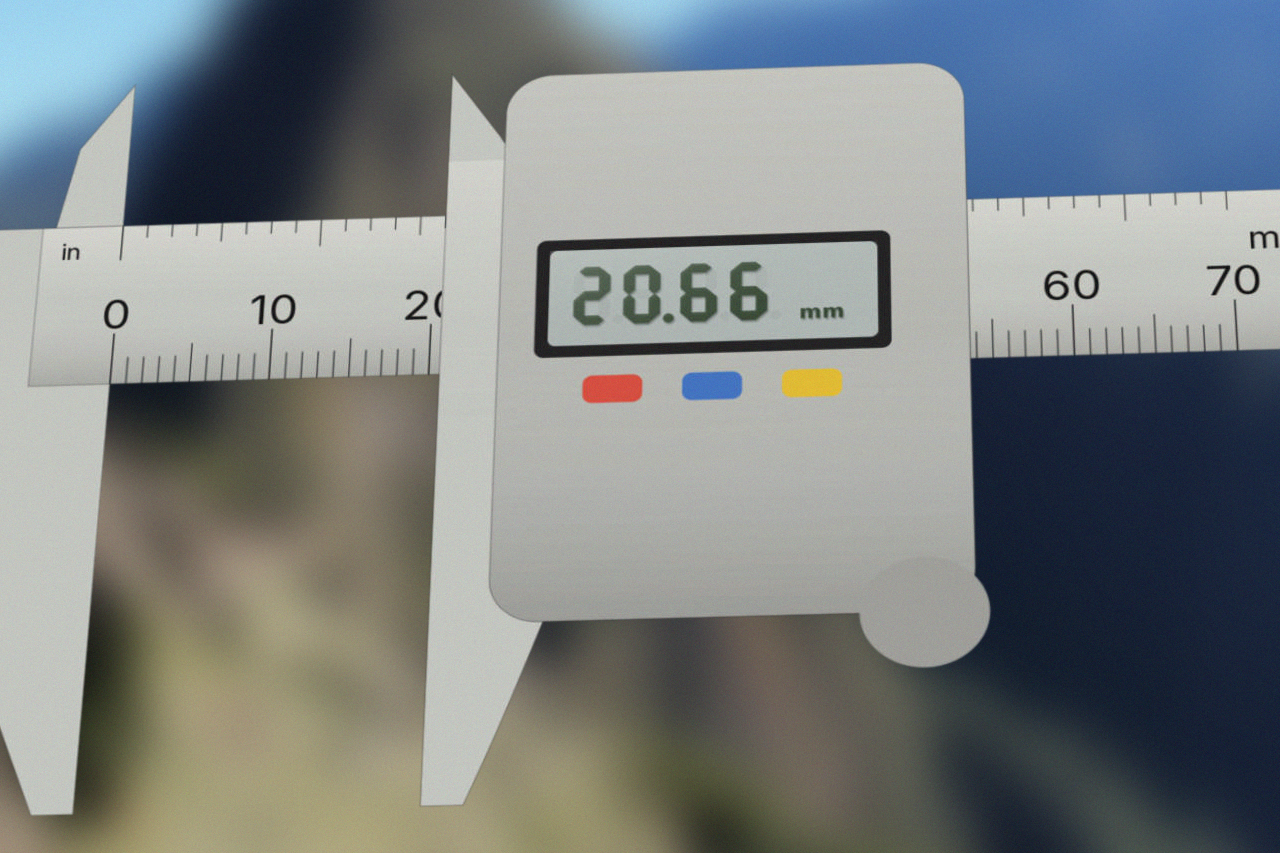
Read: 20.66mm
